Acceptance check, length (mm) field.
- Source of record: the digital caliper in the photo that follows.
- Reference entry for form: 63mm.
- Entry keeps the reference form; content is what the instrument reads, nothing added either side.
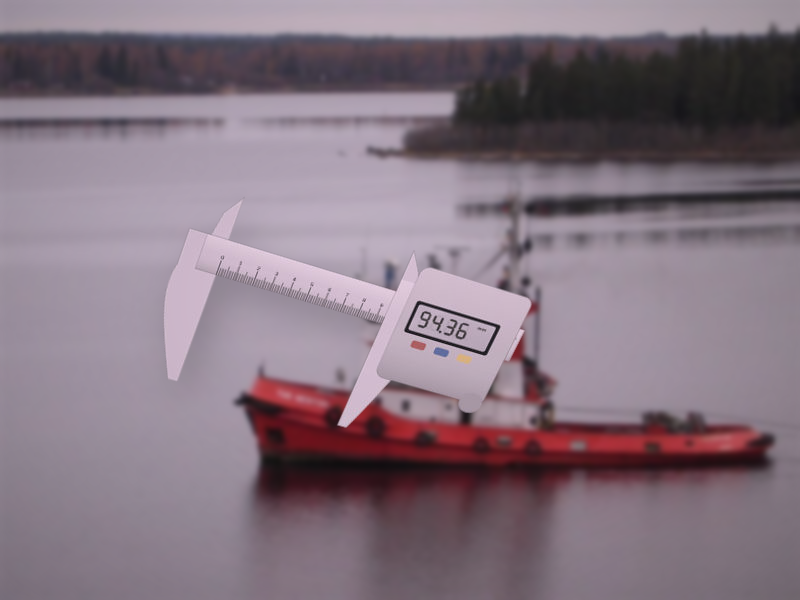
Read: 94.36mm
